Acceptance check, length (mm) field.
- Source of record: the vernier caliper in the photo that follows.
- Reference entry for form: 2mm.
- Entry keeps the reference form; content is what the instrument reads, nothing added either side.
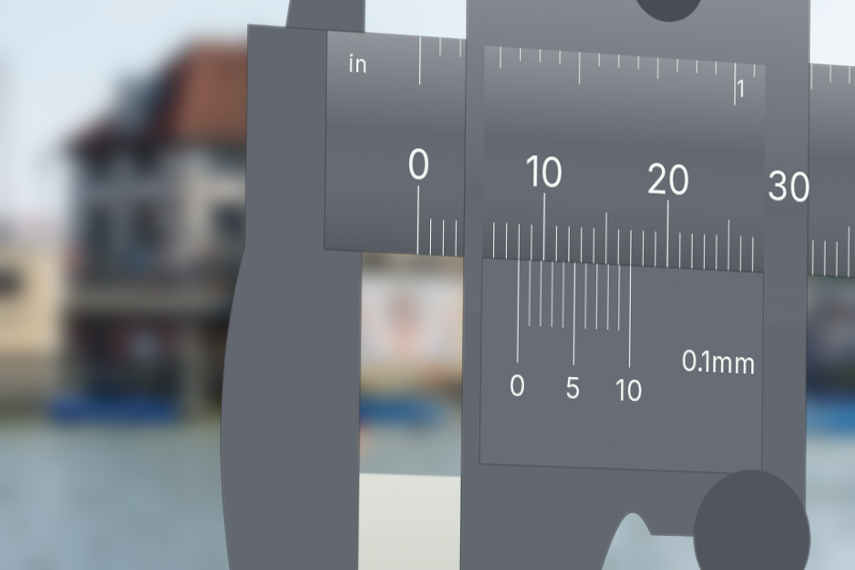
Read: 8.0mm
